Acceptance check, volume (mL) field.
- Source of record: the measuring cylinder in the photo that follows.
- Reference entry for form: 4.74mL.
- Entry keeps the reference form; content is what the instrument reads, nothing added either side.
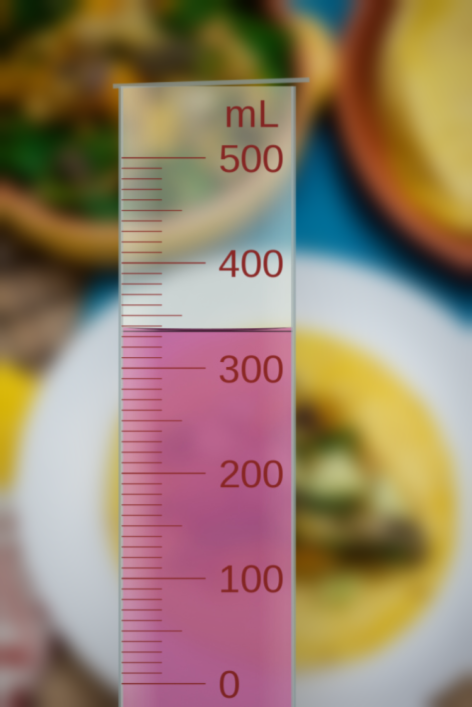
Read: 335mL
